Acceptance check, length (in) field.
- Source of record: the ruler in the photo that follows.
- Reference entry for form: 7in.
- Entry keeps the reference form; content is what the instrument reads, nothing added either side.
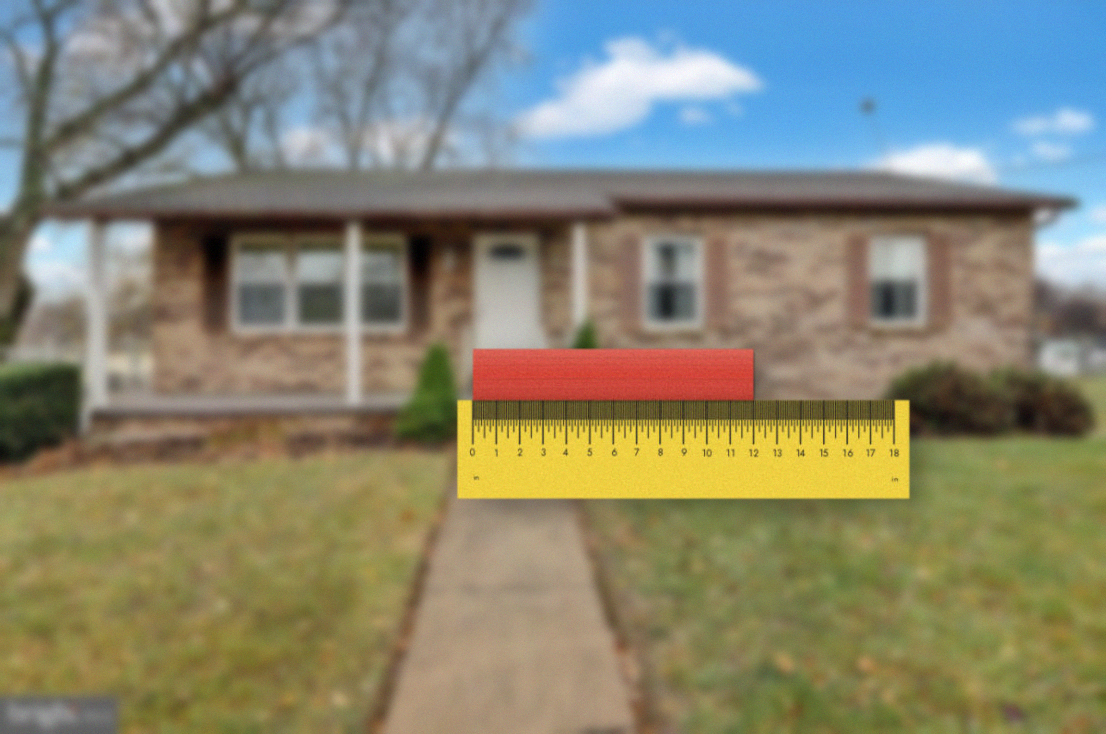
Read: 12in
